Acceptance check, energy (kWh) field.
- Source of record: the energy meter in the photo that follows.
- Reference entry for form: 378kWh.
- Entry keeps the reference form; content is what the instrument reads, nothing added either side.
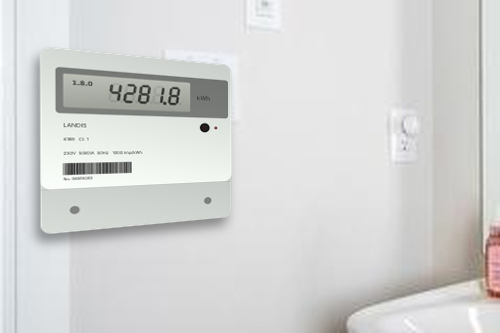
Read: 4281.8kWh
